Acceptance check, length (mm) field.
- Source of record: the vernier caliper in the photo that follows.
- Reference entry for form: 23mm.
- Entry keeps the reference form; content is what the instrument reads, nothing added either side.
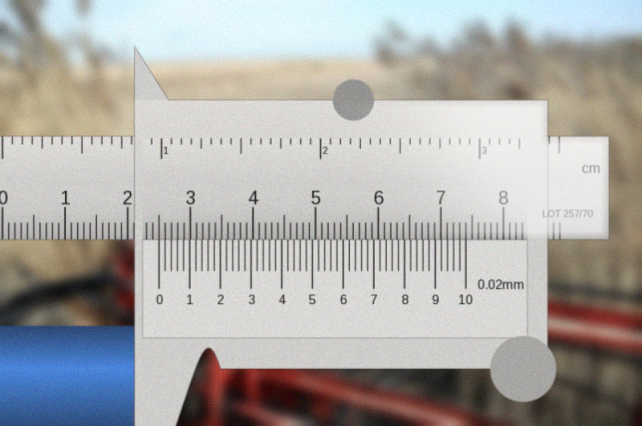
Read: 25.0mm
